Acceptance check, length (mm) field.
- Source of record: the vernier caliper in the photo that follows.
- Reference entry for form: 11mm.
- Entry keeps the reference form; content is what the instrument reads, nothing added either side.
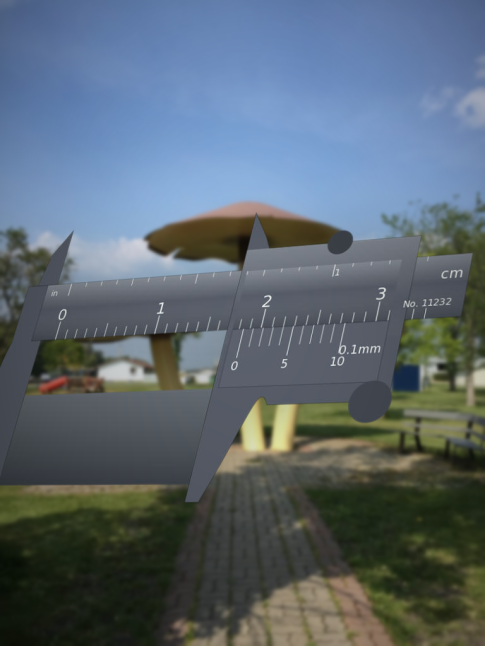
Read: 18.4mm
